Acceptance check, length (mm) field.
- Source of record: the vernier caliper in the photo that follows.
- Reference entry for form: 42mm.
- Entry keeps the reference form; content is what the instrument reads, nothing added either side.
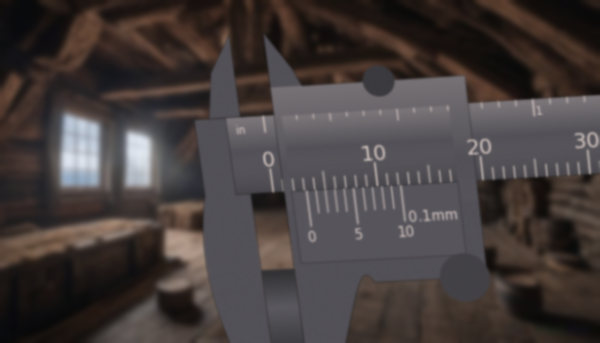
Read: 3.2mm
